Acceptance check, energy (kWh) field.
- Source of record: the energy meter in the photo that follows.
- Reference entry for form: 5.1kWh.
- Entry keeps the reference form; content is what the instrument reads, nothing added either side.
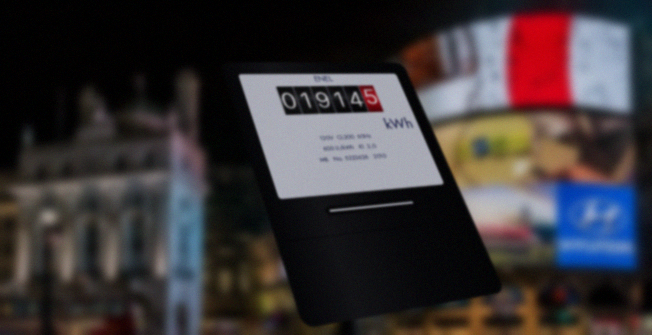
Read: 1914.5kWh
